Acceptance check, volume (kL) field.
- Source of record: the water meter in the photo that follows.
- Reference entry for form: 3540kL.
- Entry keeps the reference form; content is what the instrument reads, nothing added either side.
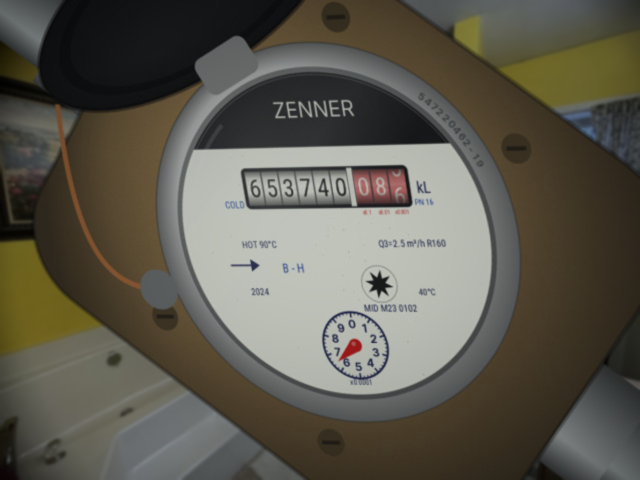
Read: 653740.0856kL
